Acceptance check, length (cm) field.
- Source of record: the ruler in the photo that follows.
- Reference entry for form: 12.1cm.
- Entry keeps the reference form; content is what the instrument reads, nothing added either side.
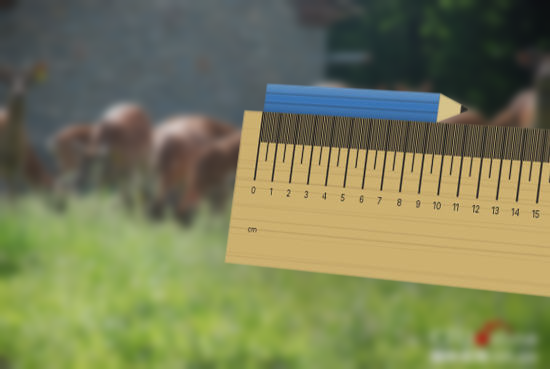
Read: 11cm
